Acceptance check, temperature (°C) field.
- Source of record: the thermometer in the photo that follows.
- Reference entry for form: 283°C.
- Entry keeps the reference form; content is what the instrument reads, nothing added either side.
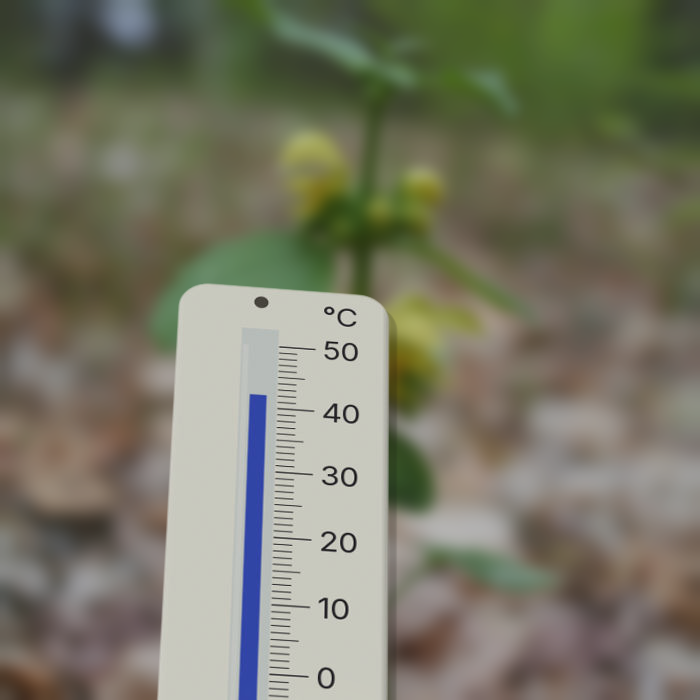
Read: 42°C
